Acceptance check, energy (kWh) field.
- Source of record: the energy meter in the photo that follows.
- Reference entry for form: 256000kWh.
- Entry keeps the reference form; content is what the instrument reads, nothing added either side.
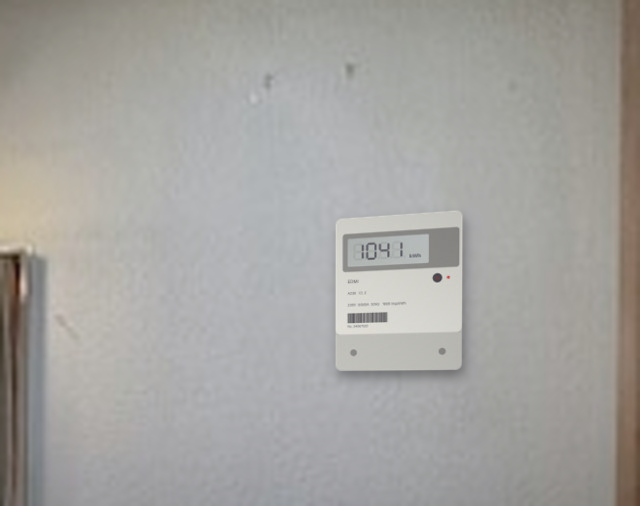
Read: 1041kWh
